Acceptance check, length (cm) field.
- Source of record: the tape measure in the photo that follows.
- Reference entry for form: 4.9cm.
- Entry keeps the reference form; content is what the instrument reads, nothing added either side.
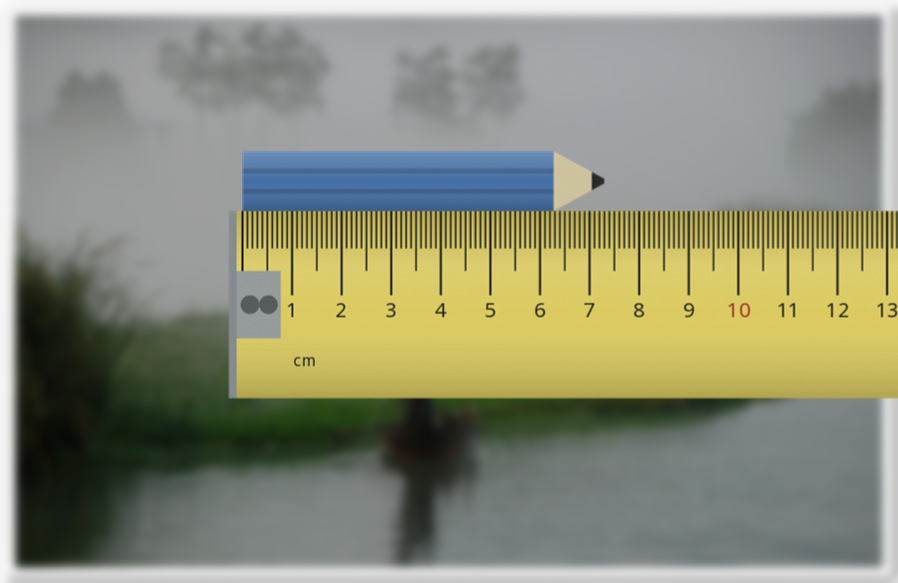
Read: 7.3cm
